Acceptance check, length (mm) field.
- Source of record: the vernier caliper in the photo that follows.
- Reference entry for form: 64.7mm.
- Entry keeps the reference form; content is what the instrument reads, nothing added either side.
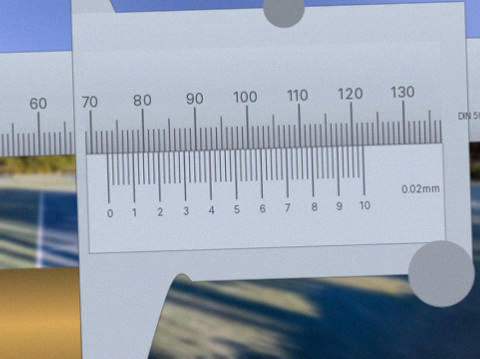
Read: 73.0mm
